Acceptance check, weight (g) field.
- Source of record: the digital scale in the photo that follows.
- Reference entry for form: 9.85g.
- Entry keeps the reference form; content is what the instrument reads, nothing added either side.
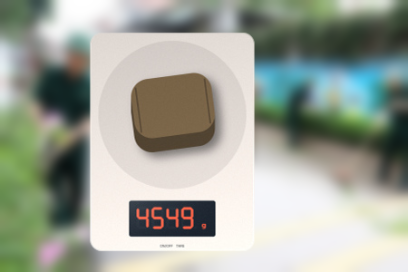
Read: 4549g
